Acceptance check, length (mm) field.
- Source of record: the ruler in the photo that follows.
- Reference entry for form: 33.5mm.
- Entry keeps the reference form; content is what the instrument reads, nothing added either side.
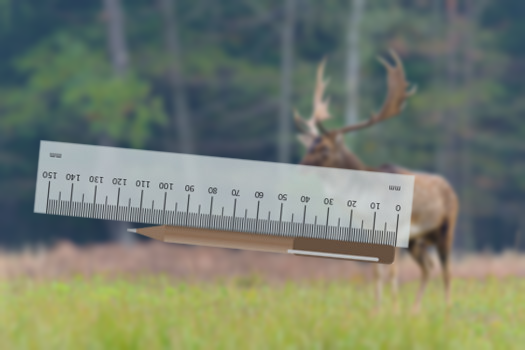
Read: 115mm
